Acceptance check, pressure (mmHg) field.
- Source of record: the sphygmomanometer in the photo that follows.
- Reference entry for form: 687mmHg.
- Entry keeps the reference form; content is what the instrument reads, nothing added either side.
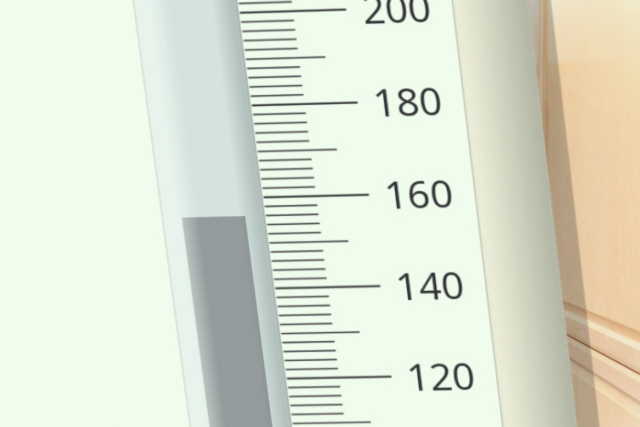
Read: 156mmHg
